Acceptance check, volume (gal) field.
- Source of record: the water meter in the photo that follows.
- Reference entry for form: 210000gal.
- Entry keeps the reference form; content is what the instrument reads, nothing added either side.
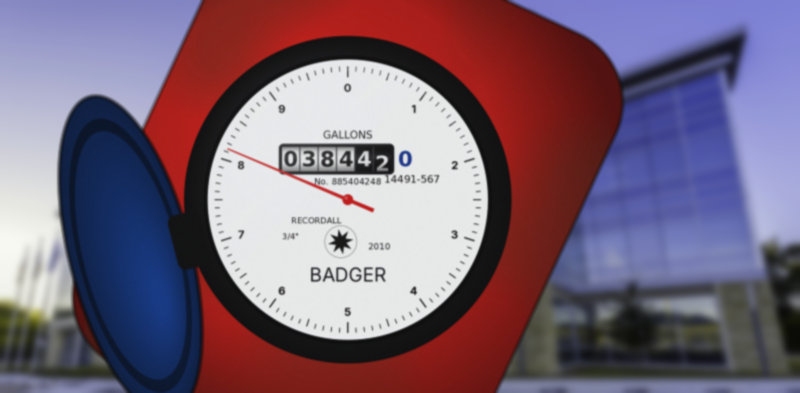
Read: 384418.1gal
